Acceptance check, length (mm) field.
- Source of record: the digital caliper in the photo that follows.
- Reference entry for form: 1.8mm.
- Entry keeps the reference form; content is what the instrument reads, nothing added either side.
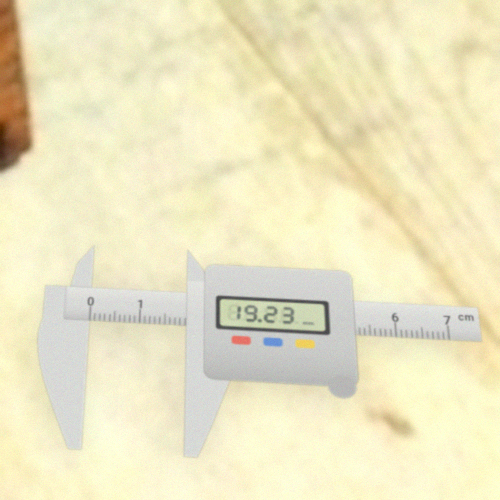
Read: 19.23mm
